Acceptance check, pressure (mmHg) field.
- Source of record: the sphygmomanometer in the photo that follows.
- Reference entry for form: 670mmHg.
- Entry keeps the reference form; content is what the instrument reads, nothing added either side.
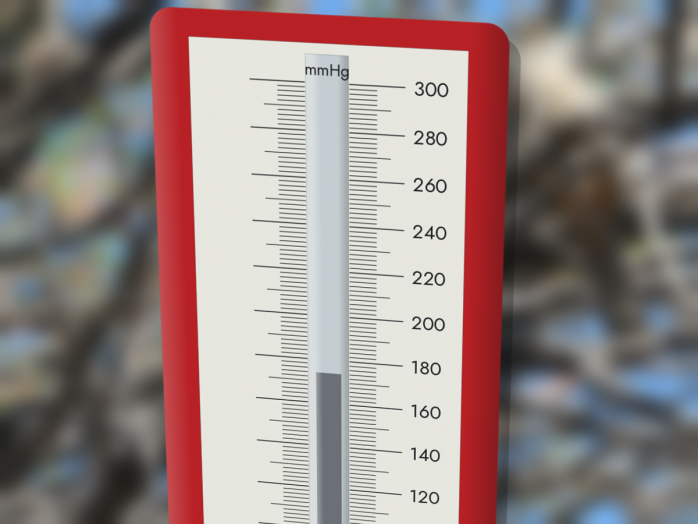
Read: 174mmHg
